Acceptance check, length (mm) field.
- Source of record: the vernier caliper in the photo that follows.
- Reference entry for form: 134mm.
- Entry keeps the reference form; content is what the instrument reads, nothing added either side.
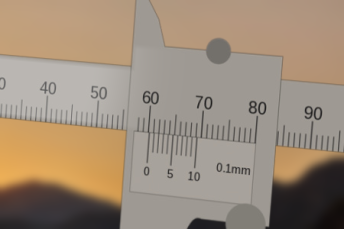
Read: 60.2mm
